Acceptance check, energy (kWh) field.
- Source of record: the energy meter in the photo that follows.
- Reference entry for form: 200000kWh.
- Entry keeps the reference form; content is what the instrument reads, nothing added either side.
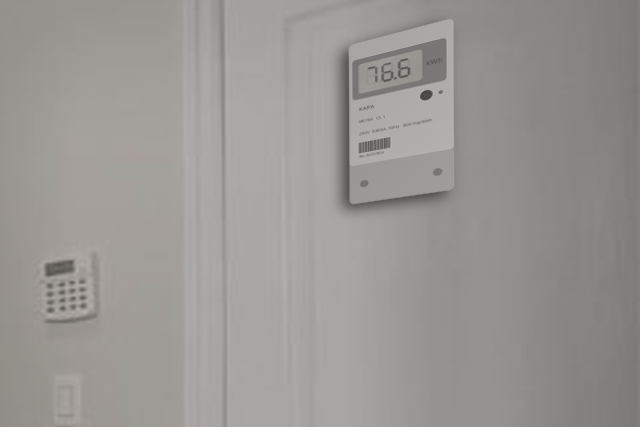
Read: 76.6kWh
